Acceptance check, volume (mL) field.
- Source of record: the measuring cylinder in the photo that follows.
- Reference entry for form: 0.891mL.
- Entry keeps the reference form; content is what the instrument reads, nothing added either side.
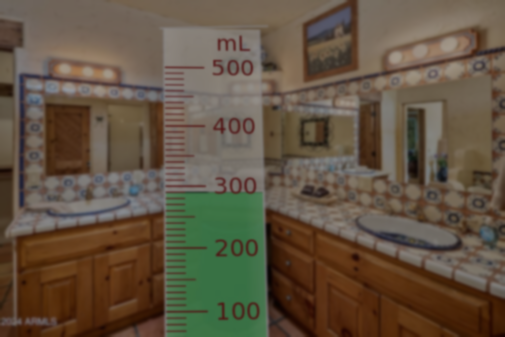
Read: 290mL
